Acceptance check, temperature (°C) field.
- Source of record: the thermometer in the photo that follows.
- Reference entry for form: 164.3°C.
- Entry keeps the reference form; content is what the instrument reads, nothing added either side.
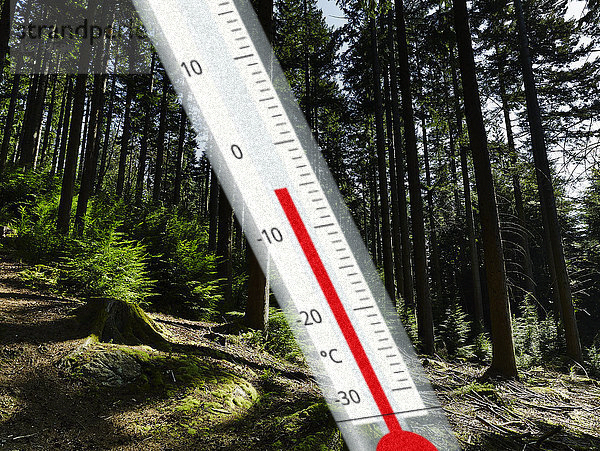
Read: -5°C
